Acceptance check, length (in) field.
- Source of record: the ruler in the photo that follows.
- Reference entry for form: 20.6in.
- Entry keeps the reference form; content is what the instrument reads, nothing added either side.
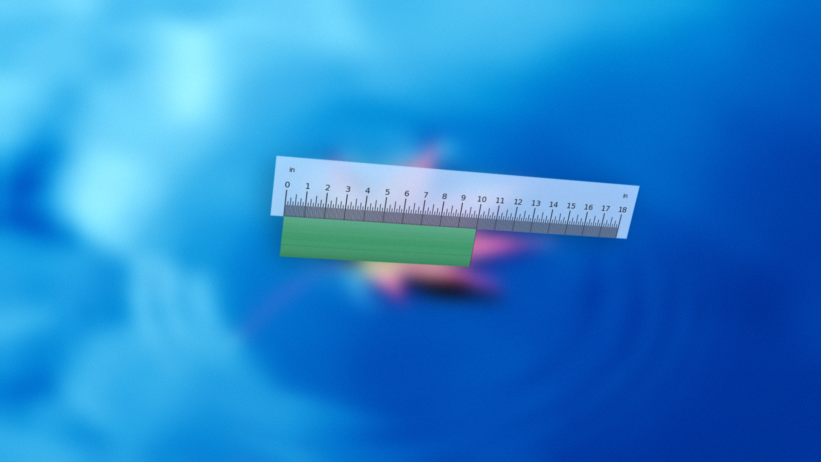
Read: 10in
